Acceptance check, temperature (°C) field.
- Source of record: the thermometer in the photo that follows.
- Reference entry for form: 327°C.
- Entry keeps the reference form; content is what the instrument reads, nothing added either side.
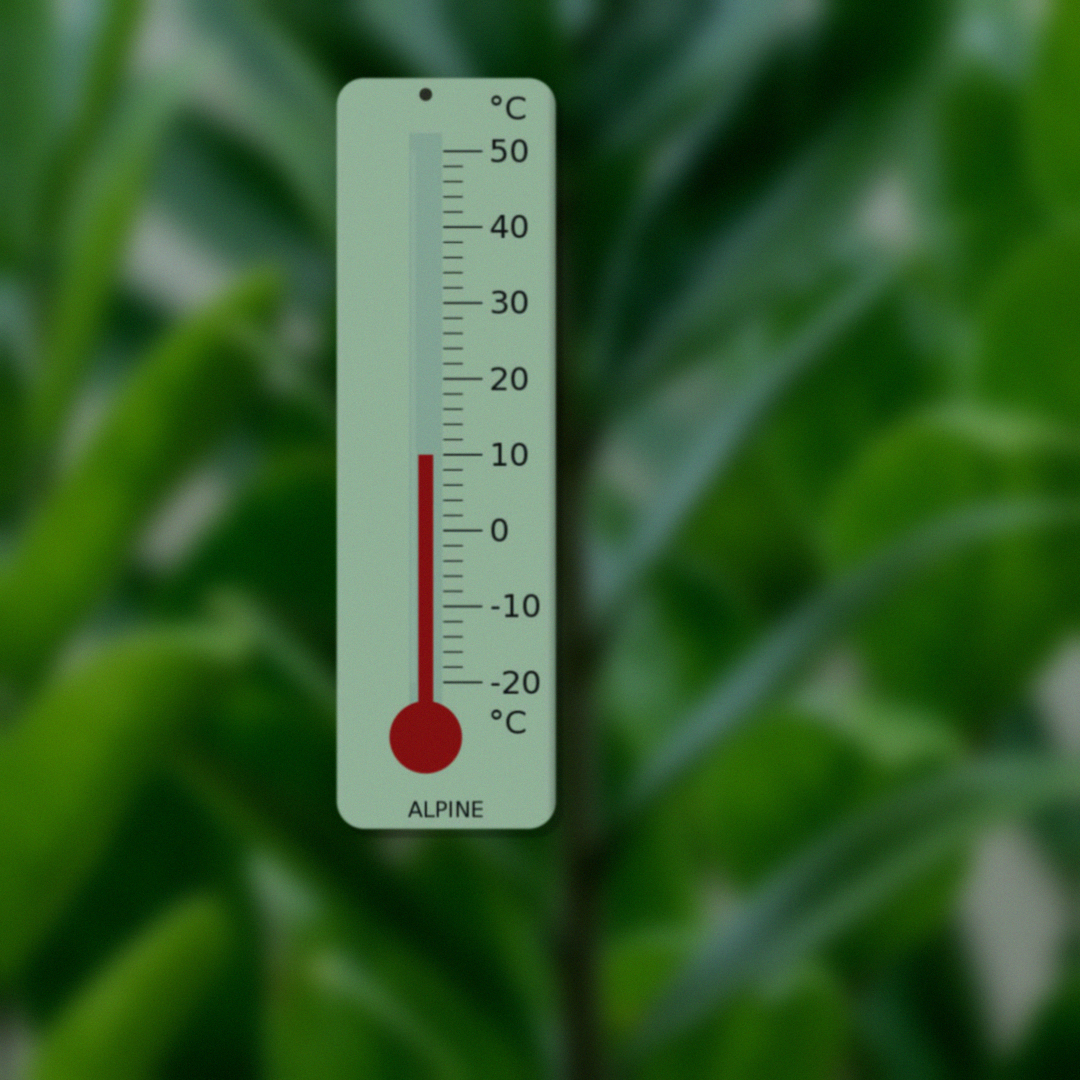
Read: 10°C
